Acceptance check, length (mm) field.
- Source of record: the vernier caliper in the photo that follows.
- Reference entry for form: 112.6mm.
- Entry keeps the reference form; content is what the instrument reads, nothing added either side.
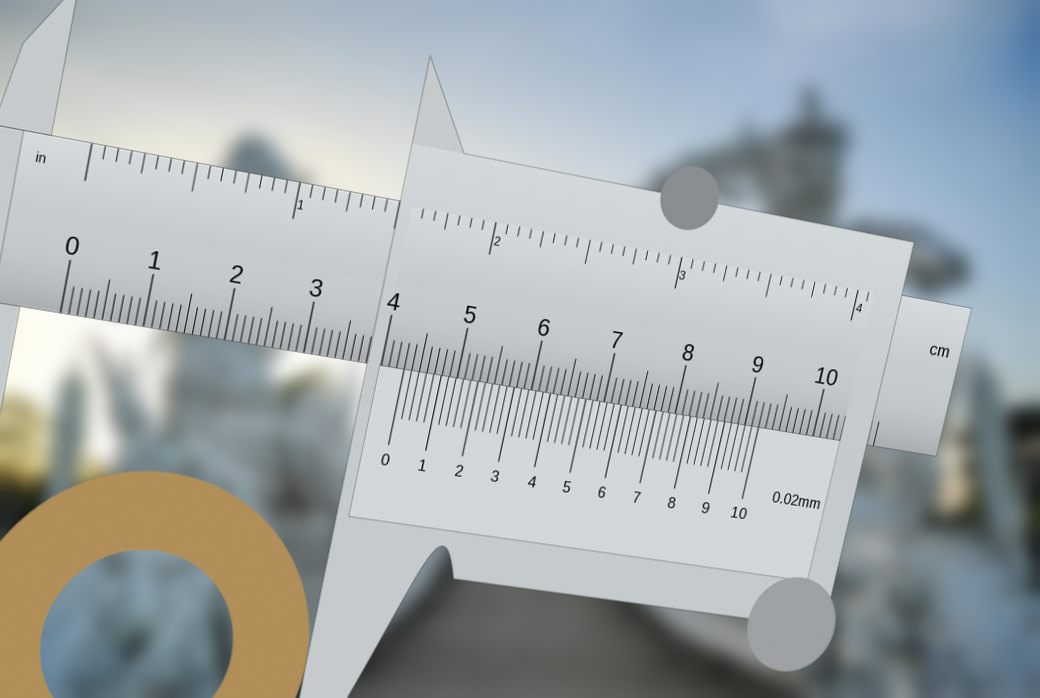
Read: 43.0mm
